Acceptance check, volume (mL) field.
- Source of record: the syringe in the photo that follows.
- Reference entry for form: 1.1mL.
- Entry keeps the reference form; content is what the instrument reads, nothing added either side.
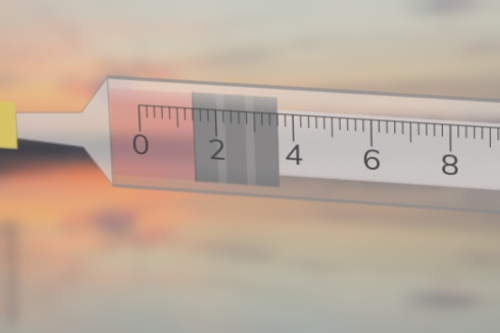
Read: 1.4mL
